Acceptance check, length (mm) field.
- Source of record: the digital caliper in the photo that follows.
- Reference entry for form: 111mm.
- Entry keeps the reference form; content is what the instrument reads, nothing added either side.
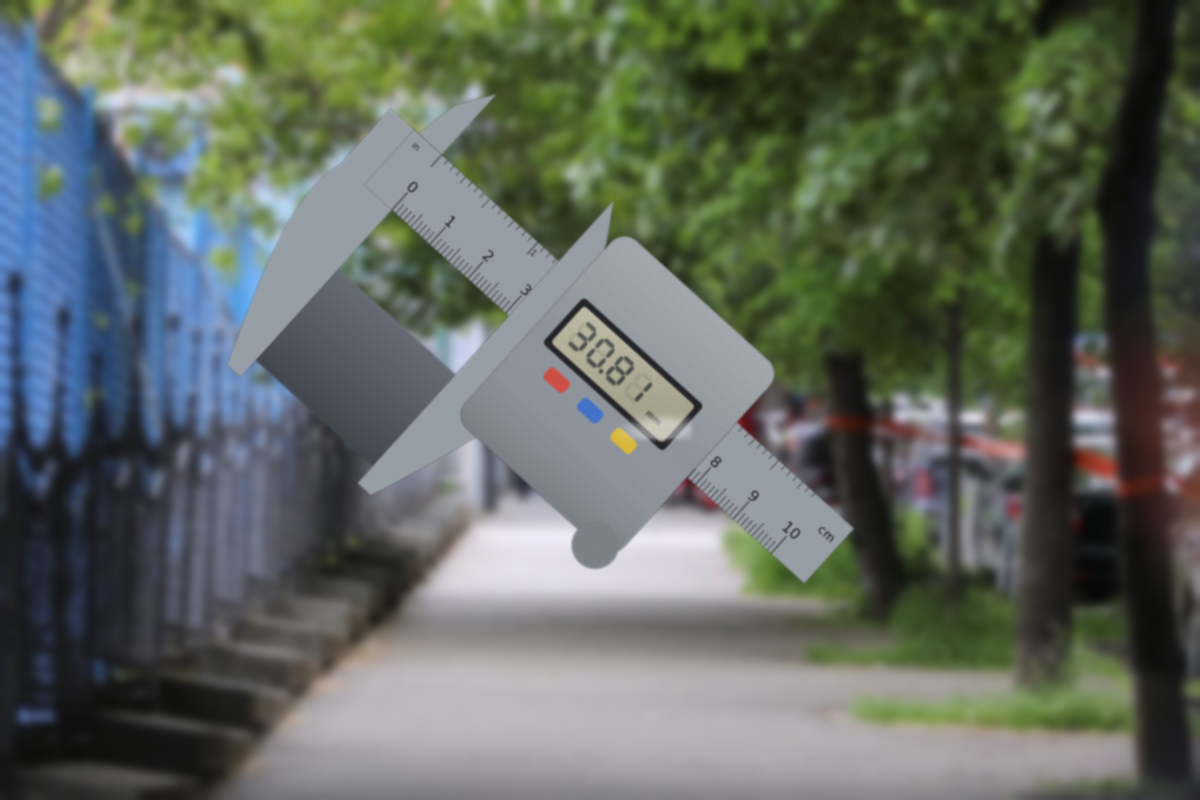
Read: 30.81mm
